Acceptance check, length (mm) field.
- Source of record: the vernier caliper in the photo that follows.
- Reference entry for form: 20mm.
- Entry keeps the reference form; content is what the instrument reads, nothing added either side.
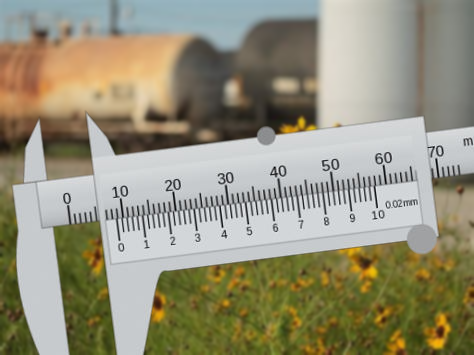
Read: 8.8mm
